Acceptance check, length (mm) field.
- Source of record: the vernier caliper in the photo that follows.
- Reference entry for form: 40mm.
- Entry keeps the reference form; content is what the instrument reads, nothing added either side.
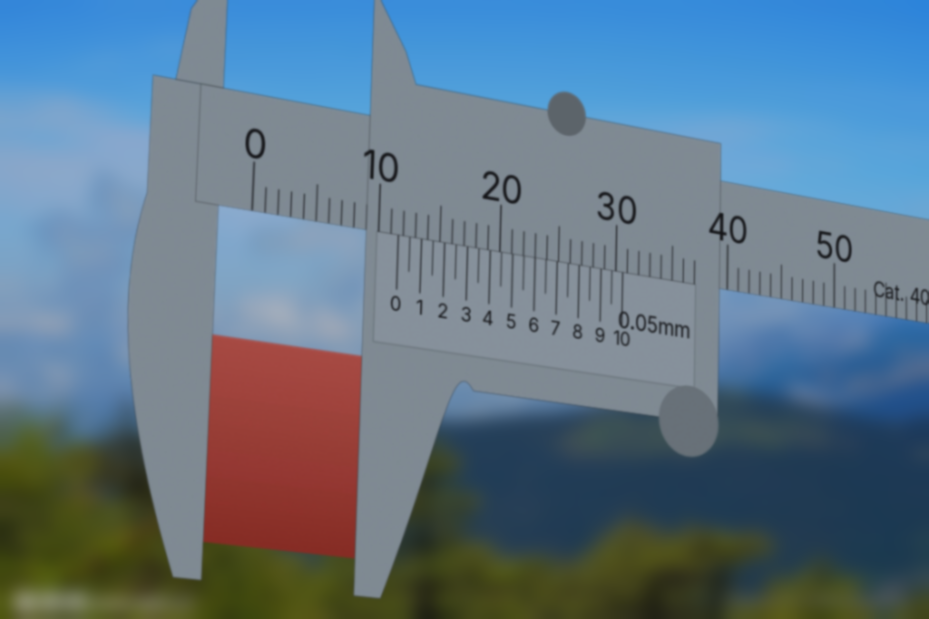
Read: 11.6mm
